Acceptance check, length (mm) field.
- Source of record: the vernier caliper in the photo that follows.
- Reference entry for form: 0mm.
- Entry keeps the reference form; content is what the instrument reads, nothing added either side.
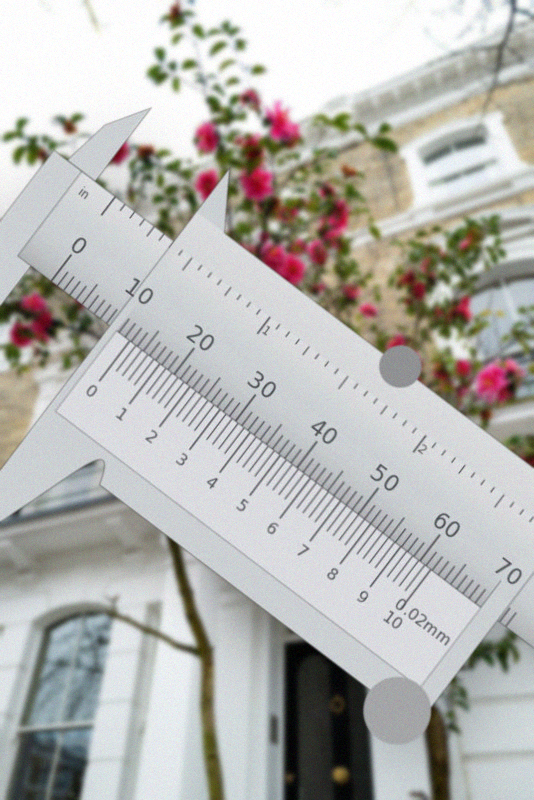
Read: 12.8mm
